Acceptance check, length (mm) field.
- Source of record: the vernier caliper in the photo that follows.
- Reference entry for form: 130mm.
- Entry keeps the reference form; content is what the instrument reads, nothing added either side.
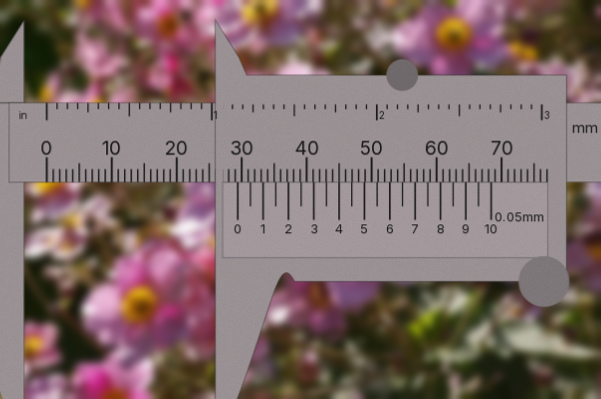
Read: 29.4mm
